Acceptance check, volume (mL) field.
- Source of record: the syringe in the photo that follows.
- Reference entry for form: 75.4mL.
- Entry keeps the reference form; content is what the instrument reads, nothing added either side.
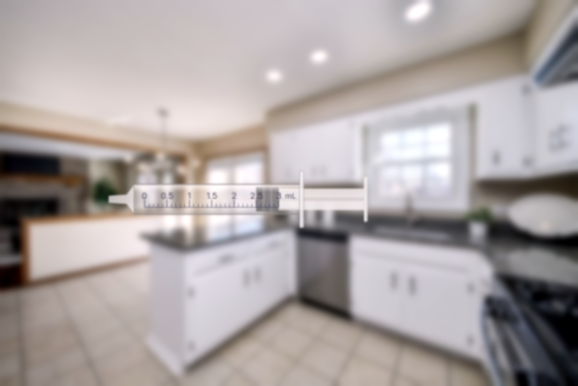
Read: 2.5mL
